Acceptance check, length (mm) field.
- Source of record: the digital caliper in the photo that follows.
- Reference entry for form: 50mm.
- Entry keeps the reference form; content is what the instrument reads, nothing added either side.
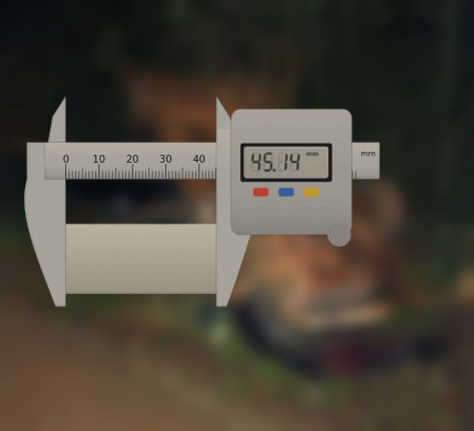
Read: 45.14mm
